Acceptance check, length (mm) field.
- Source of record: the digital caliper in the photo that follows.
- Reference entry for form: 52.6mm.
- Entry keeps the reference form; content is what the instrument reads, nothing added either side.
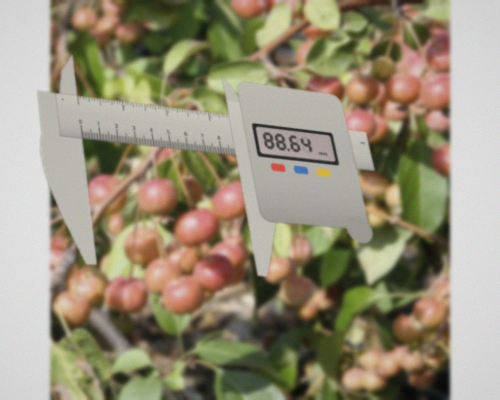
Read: 88.64mm
